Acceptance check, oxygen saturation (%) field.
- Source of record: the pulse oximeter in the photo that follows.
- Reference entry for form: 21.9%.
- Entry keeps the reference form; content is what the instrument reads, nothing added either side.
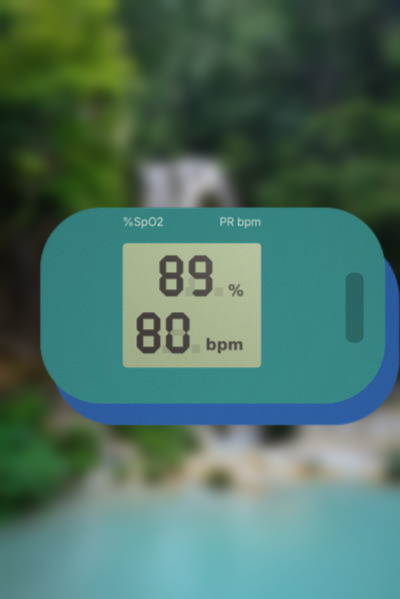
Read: 89%
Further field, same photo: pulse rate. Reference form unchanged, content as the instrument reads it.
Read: 80bpm
